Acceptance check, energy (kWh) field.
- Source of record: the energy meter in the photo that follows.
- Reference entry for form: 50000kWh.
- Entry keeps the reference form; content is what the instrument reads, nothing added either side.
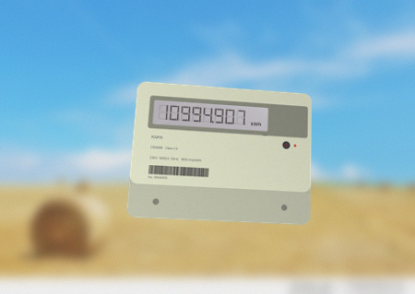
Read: 10994.907kWh
